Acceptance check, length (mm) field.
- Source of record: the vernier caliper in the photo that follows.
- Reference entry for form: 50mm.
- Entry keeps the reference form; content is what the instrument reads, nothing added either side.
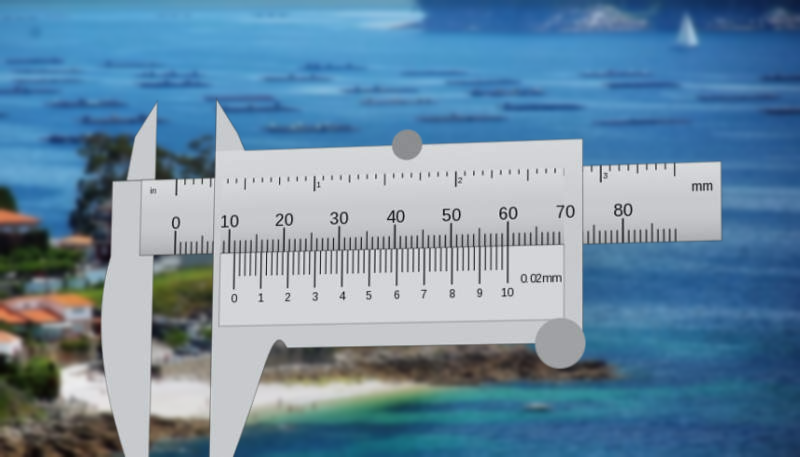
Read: 11.0mm
